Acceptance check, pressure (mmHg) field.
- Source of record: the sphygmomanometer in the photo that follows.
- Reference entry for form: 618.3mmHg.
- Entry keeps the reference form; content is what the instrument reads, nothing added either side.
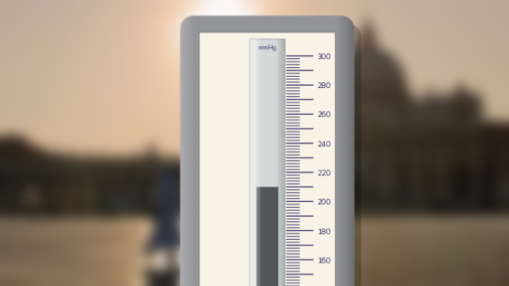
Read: 210mmHg
